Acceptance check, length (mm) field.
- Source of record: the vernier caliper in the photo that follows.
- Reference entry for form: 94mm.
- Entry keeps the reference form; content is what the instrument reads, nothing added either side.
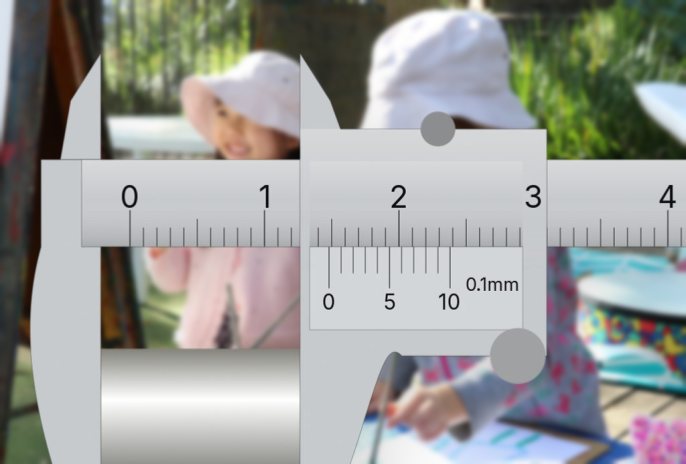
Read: 14.8mm
